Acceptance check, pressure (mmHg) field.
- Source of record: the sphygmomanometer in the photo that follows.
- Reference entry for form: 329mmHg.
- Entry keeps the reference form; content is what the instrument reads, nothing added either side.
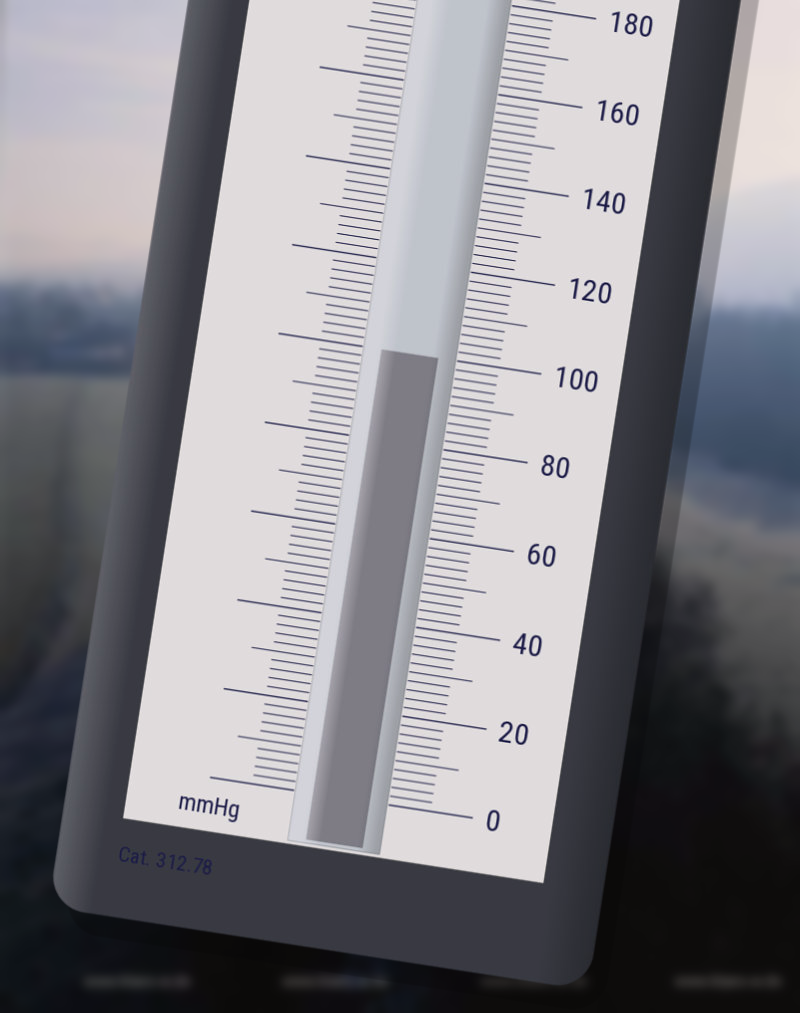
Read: 100mmHg
